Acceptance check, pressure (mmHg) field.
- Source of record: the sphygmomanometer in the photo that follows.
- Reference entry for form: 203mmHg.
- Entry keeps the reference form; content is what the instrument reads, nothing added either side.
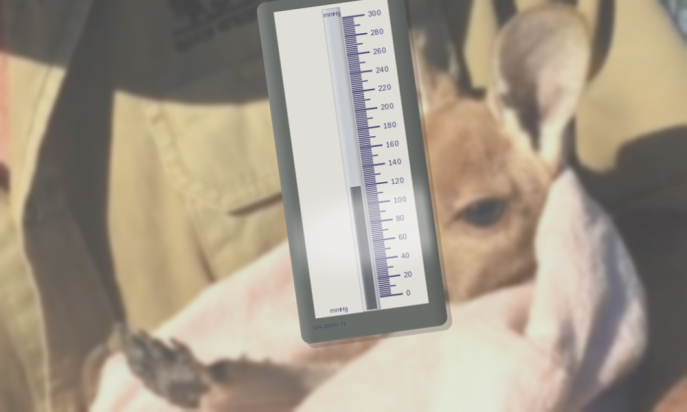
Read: 120mmHg
